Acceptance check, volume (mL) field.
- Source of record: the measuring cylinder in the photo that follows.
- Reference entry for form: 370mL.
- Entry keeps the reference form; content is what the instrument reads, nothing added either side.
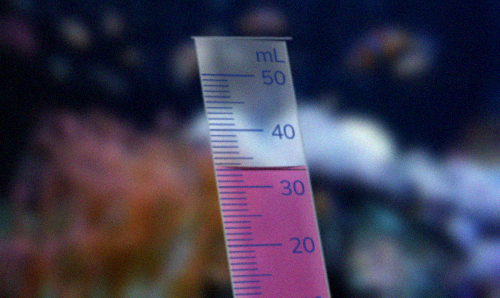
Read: 33mL
